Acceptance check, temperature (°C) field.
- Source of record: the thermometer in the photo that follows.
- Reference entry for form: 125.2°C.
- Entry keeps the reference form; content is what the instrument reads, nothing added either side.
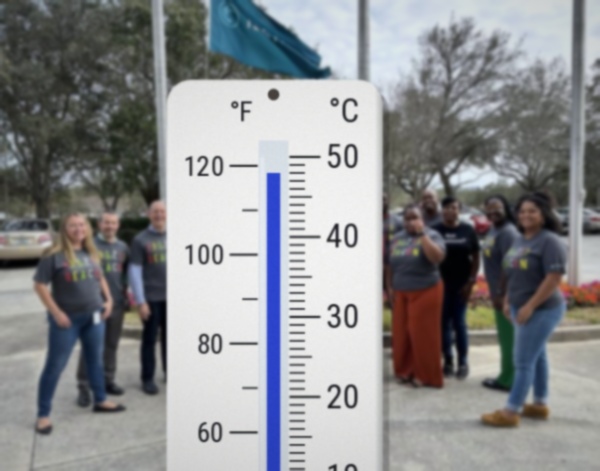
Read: 48°C
